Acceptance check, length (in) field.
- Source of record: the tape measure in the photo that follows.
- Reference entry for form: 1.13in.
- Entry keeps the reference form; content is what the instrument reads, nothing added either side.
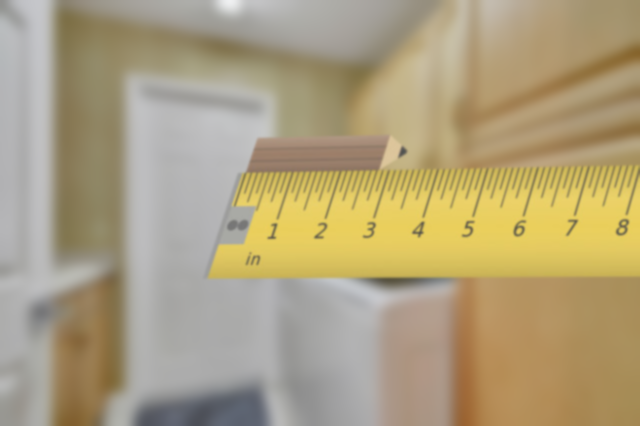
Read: 3.25in
